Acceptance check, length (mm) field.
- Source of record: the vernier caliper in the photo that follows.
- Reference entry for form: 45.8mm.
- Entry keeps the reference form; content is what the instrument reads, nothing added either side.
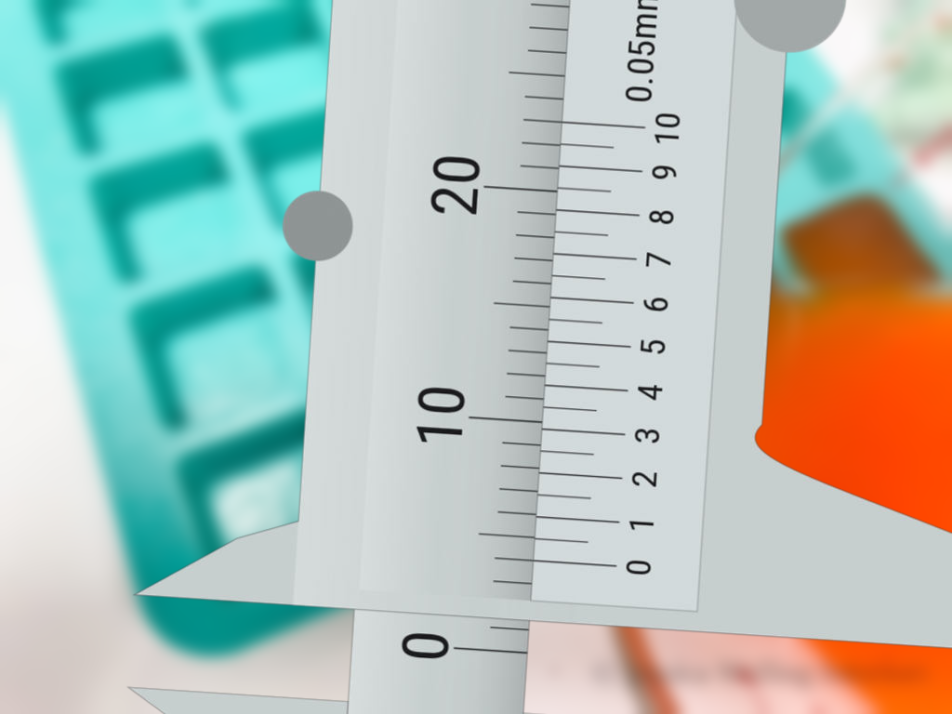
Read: 4.00mm
